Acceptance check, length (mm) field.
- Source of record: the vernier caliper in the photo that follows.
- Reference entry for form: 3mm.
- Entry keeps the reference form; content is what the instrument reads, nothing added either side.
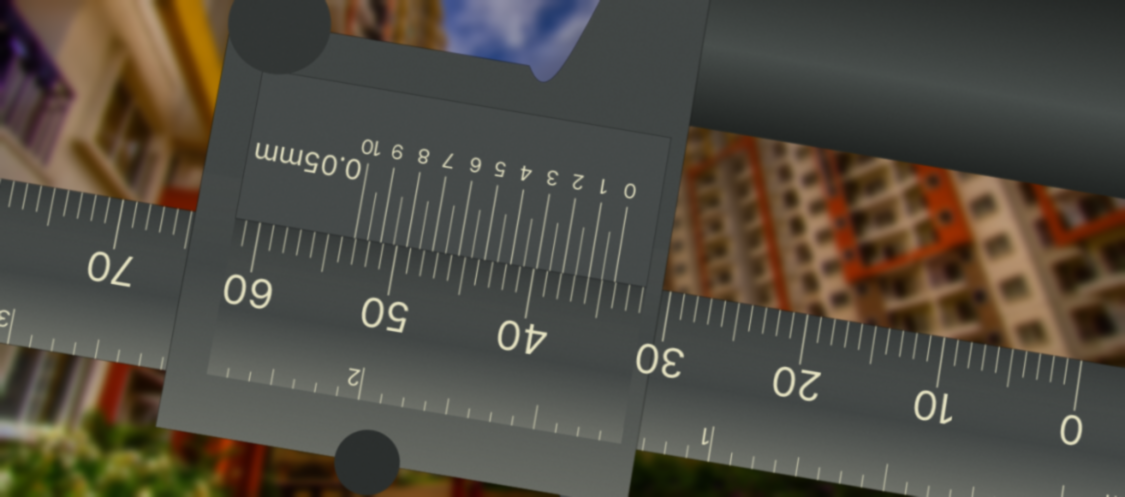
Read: 34.1mm
